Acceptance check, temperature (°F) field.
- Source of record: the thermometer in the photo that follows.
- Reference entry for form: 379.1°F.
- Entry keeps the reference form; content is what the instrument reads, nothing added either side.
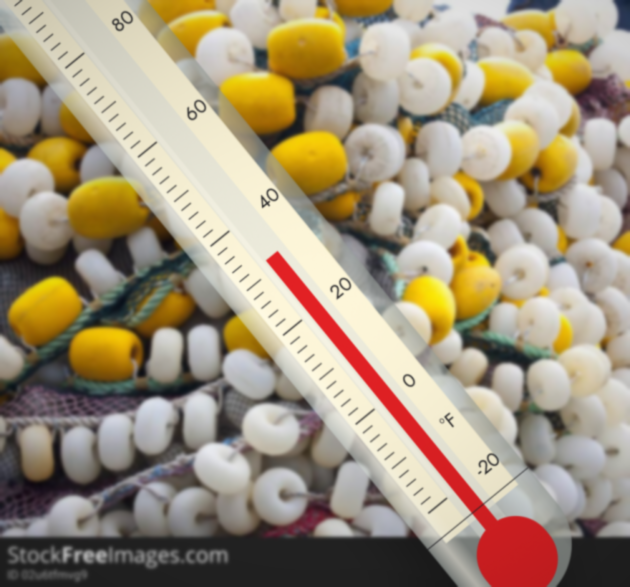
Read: 32°F
